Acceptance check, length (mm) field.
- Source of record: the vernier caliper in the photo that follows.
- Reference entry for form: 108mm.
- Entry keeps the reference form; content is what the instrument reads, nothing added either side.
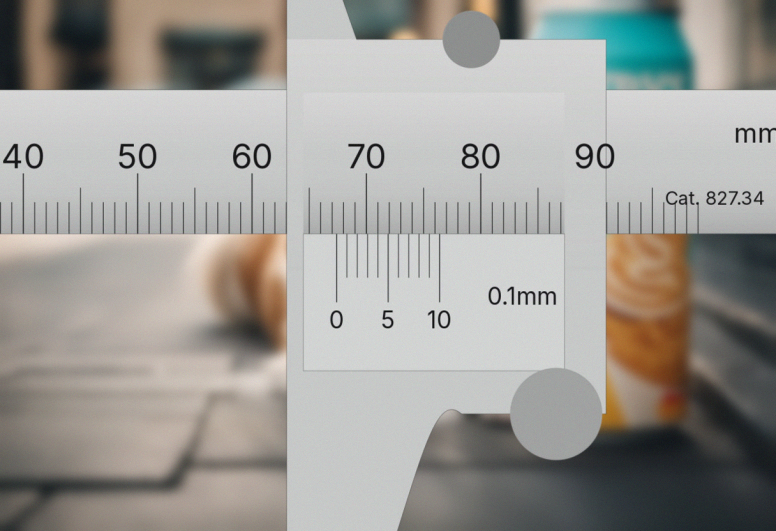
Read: 67.4mm
